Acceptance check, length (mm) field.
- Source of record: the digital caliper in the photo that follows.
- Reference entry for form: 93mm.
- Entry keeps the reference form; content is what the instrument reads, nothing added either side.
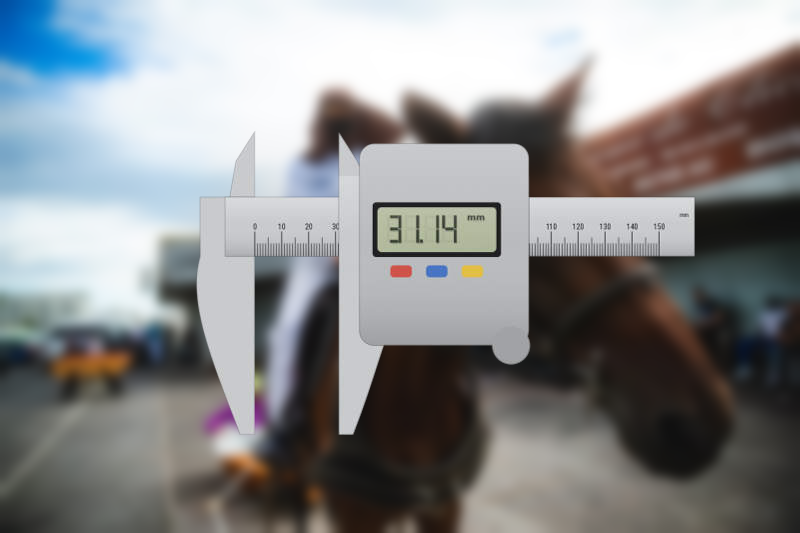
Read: 31.14mm
